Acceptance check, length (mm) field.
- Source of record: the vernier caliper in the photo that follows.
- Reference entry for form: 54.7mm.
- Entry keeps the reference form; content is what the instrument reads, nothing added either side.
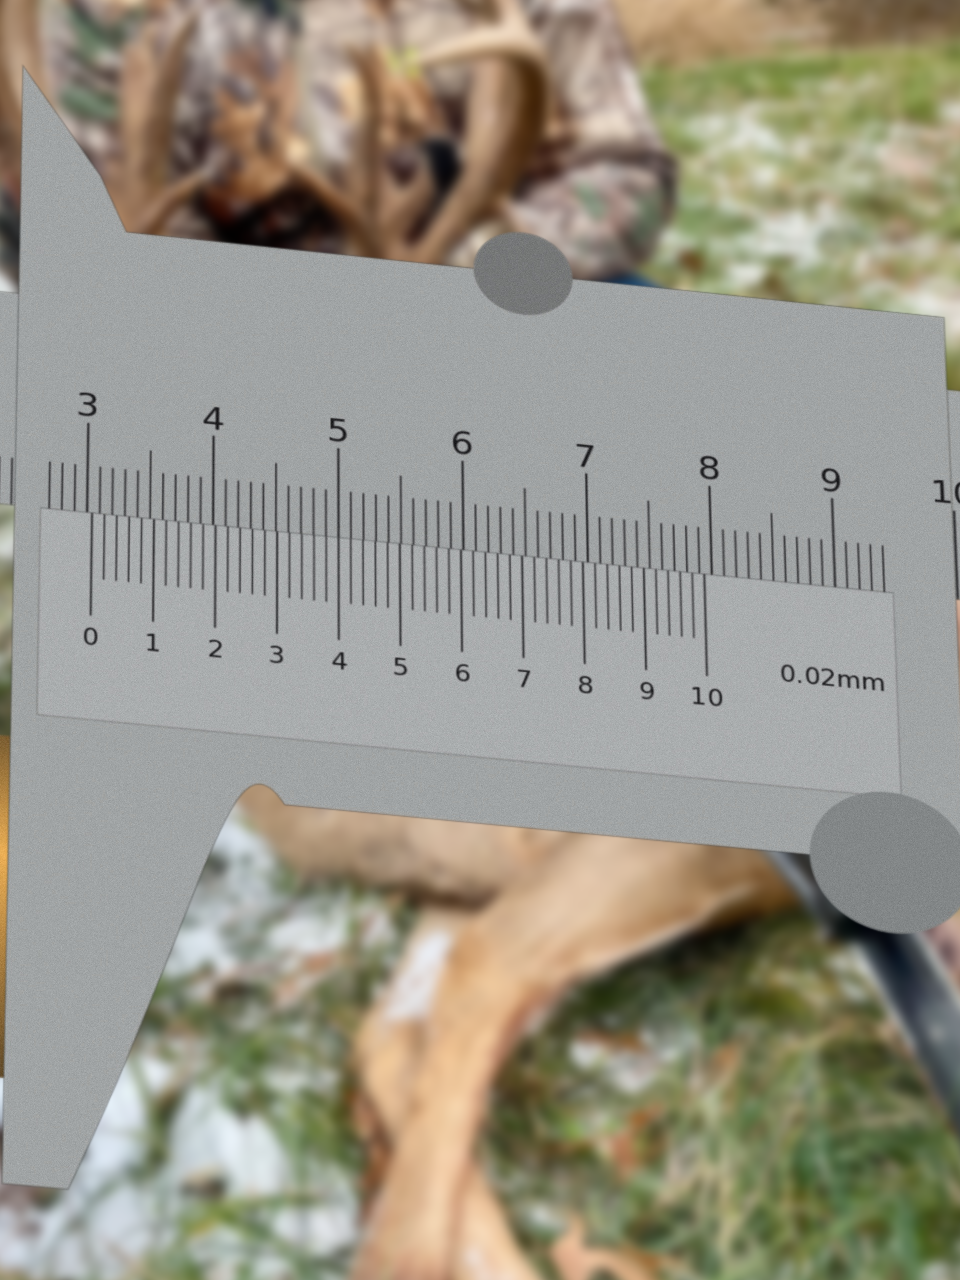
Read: 30.4mm
